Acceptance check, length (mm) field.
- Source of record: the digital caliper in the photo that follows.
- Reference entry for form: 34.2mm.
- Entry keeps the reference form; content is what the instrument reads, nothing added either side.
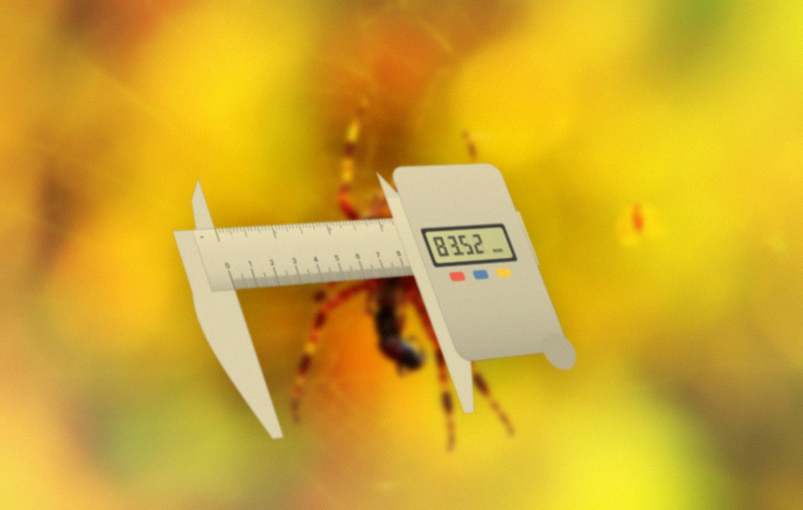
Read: 83.52mm
